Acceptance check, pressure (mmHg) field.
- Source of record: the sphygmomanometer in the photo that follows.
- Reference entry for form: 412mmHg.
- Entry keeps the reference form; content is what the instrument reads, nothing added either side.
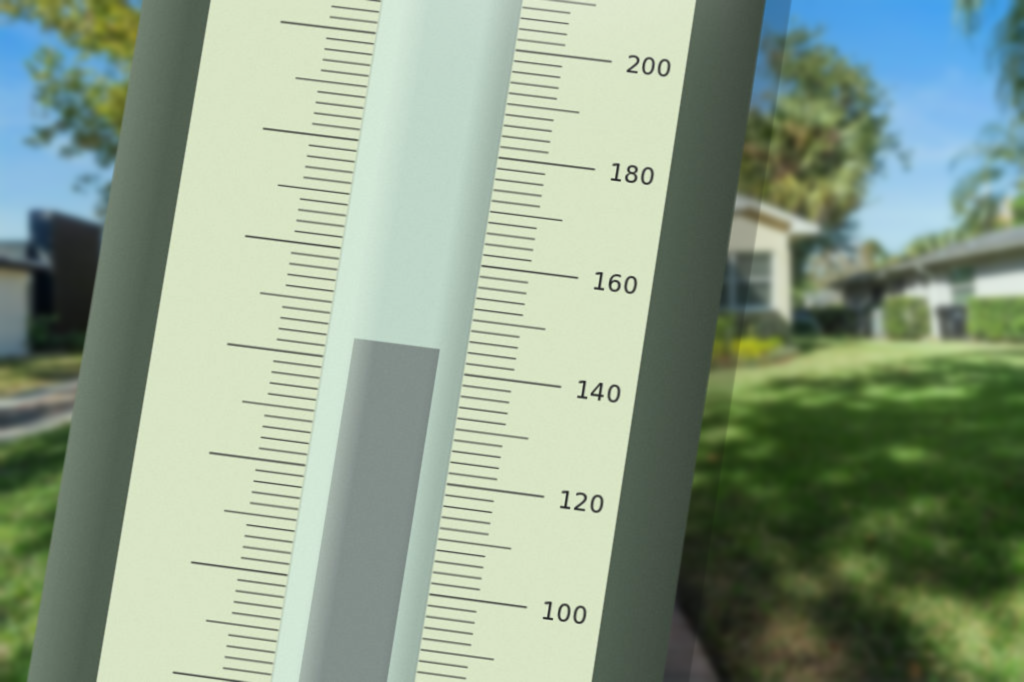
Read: 144mmHg
